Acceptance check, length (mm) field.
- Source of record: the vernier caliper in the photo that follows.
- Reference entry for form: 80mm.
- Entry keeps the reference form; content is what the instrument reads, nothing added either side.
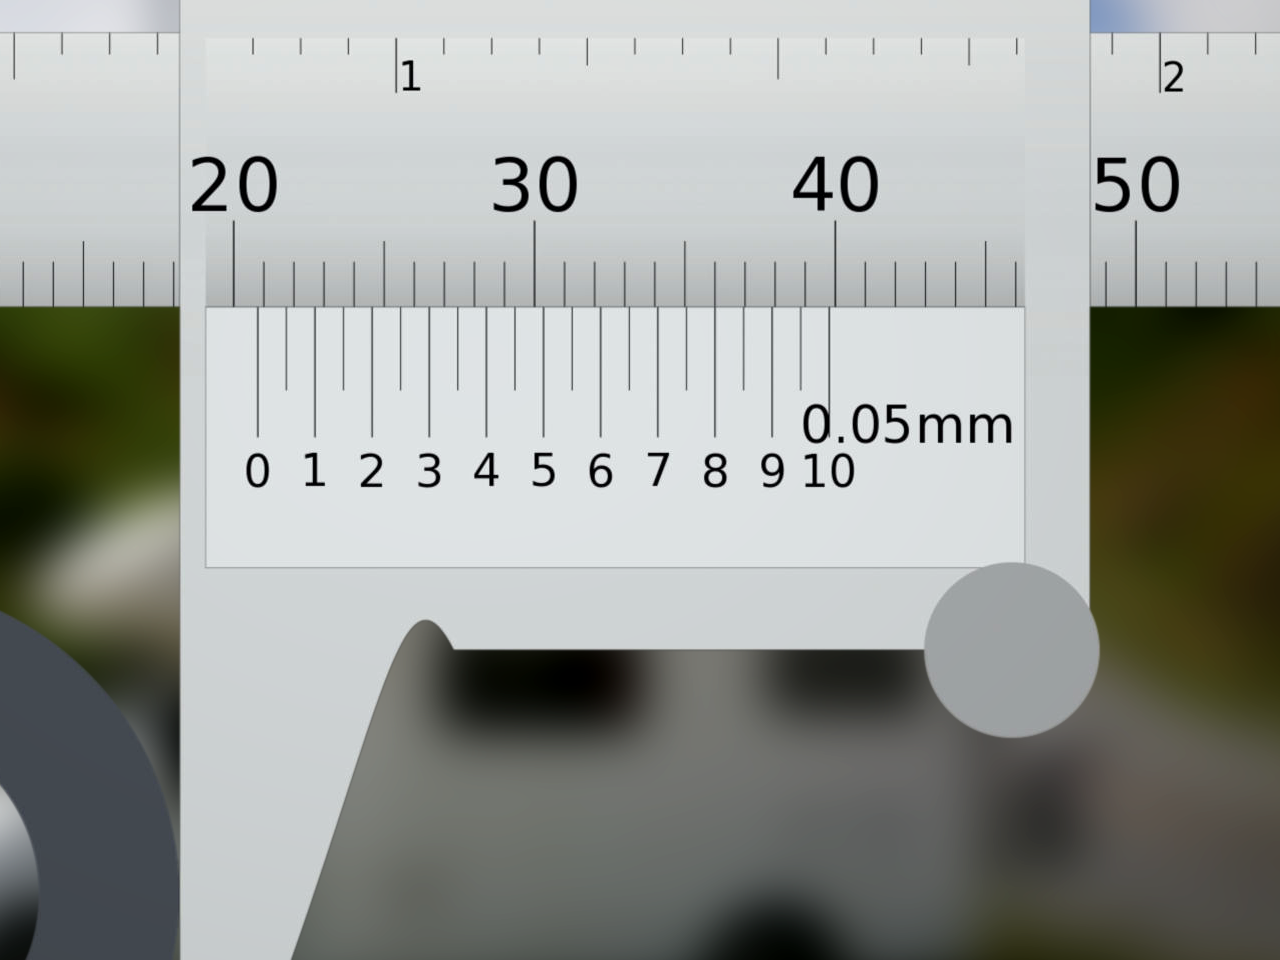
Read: 20.80mm
